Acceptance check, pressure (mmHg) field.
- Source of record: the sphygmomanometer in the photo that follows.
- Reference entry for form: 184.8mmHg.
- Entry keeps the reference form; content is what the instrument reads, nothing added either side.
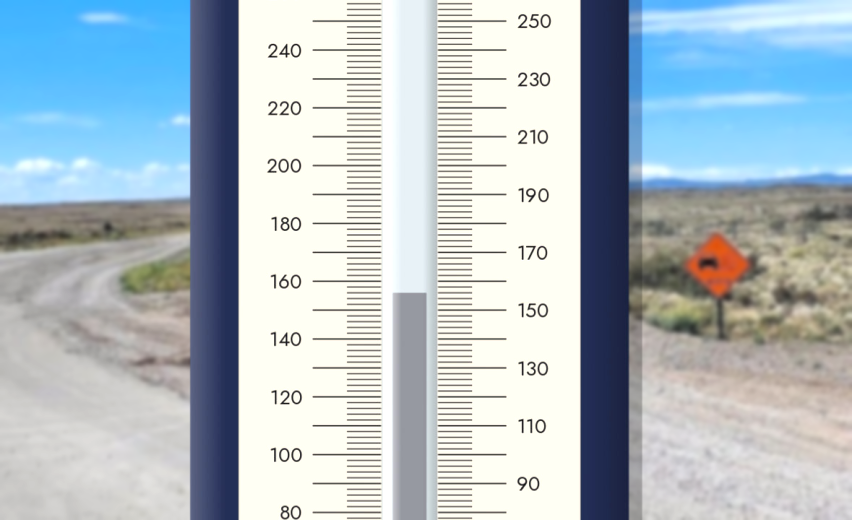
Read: 156mmHg
